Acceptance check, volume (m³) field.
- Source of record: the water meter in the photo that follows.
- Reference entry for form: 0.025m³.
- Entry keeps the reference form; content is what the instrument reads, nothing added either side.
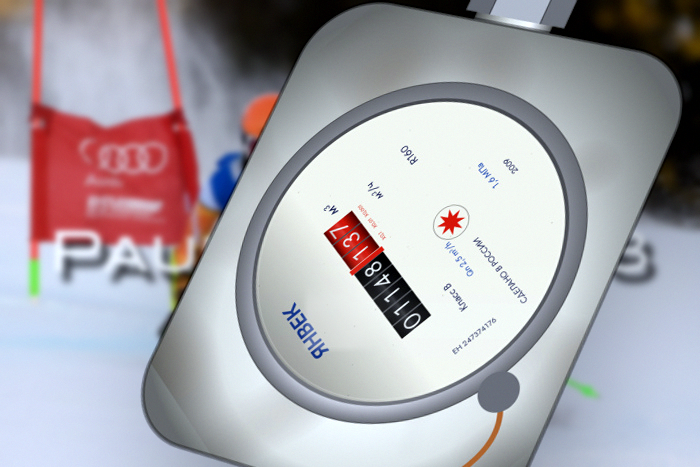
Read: 1148.137m³
